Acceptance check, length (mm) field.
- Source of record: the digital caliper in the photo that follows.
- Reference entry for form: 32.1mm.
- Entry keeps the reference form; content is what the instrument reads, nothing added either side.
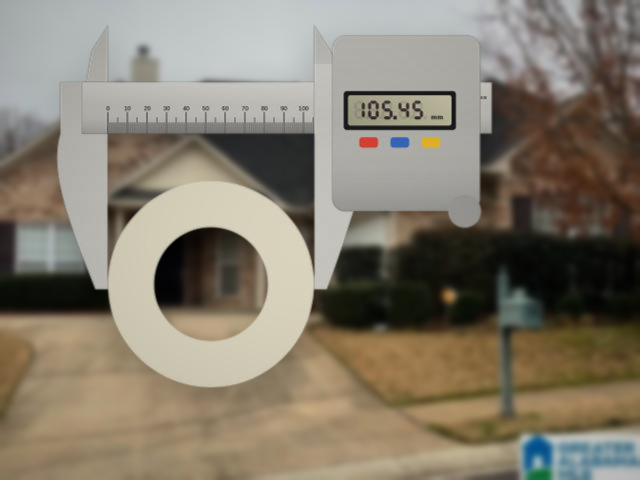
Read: 105.45mm
